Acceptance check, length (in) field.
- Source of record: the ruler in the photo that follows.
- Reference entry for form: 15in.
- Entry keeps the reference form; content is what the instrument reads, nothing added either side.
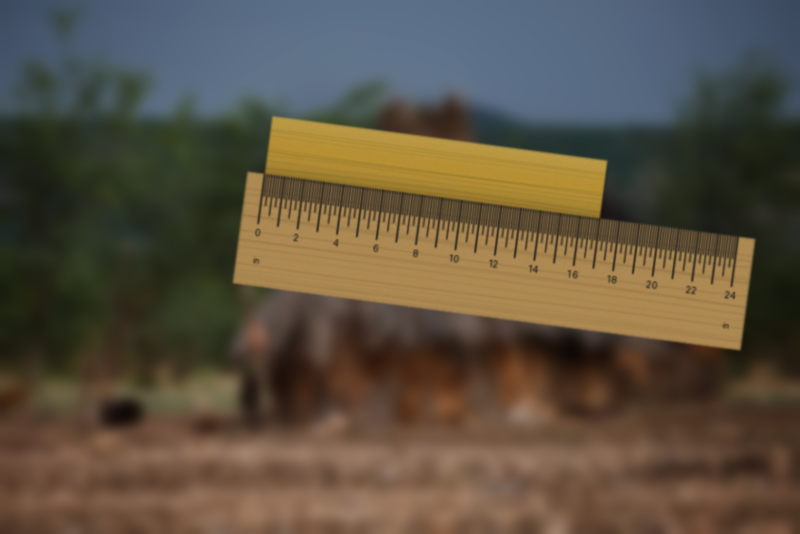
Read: 17in
